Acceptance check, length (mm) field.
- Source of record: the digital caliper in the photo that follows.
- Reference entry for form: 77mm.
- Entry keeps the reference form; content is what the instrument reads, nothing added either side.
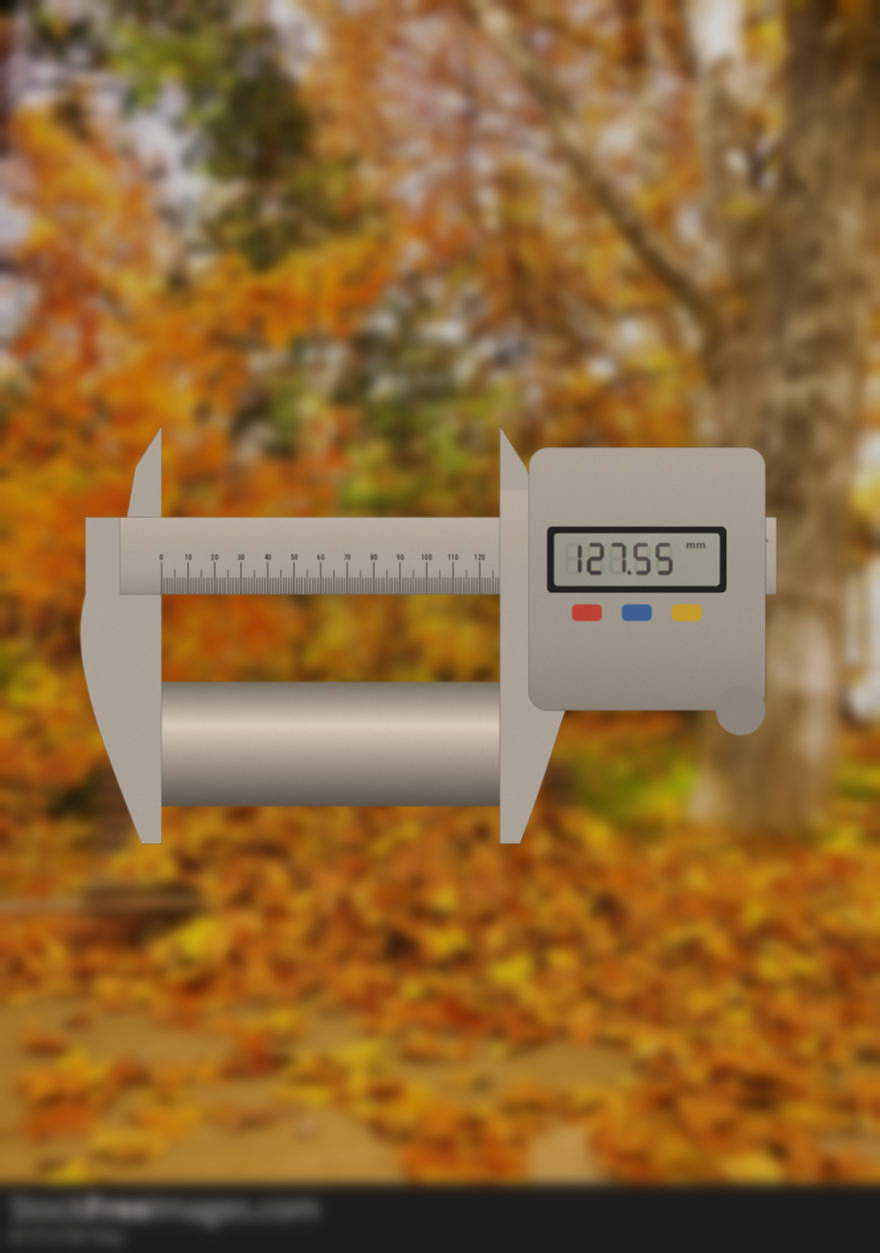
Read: 127.55mm
